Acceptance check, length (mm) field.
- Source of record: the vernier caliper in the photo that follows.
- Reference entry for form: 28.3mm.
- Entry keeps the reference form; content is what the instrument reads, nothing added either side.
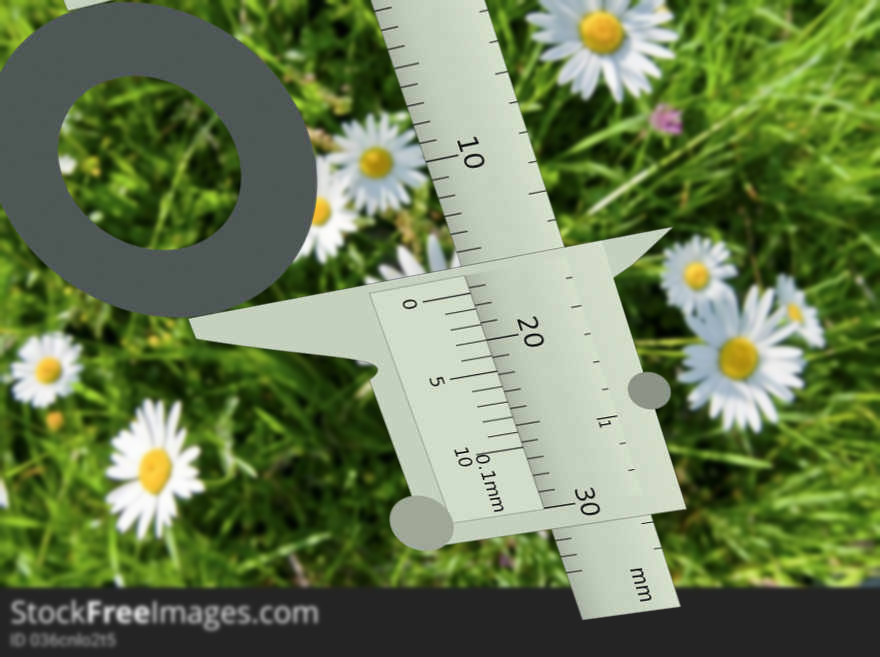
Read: 17.3mm
